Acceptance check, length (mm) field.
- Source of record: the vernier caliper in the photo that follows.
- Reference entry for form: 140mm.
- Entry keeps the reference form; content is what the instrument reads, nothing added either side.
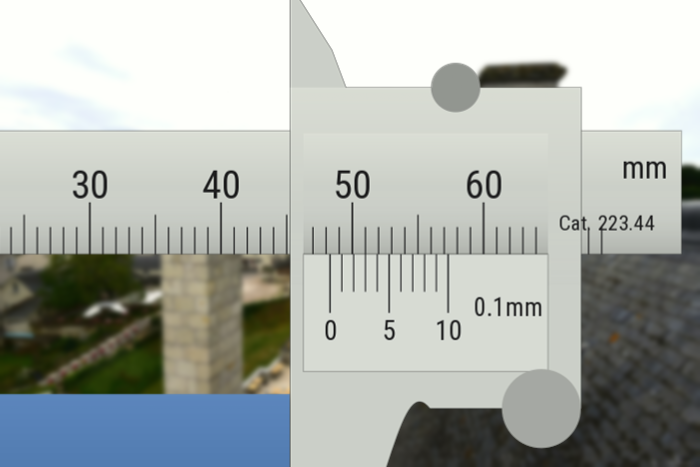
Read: 48.3mm
